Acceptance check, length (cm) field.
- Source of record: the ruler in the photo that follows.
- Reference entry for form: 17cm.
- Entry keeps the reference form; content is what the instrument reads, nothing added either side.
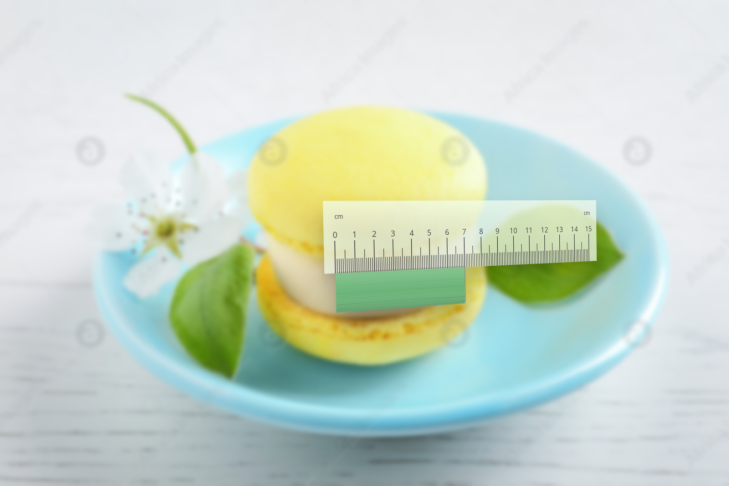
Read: 7cm
